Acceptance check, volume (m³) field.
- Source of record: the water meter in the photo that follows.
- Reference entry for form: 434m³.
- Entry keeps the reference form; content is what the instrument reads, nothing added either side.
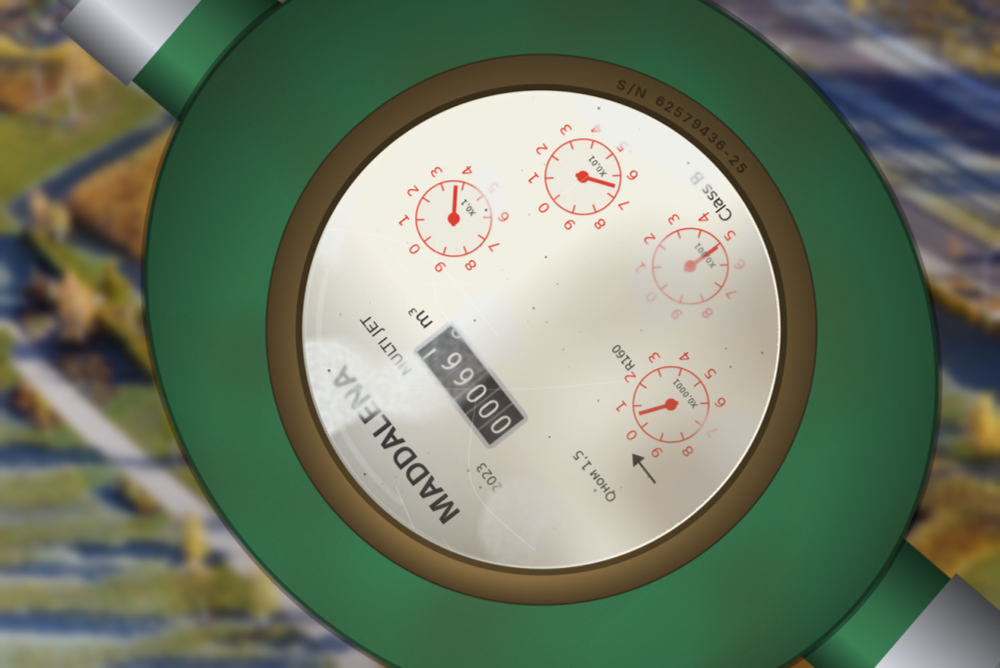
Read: 661.3650m³
